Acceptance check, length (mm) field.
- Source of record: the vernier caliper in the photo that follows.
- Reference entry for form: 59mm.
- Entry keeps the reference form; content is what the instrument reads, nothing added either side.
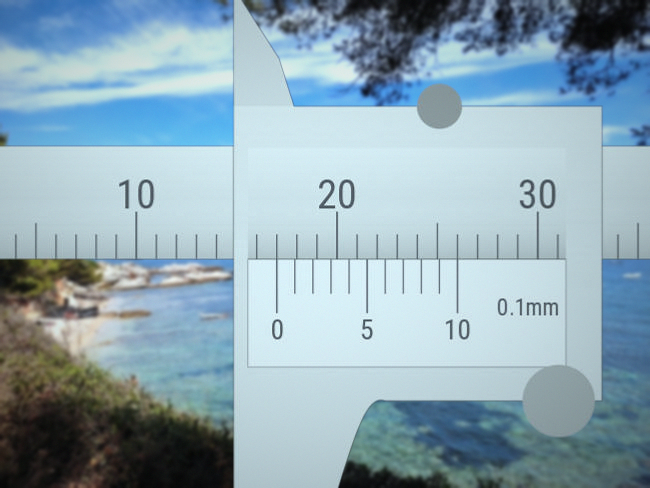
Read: 17.0mm
